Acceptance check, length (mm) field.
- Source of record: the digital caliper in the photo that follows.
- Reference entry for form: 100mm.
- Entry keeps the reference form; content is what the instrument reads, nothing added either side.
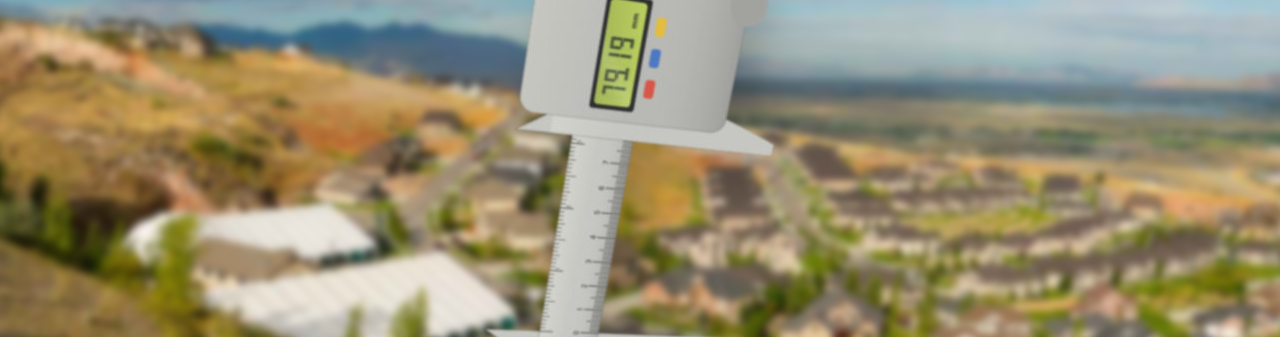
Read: 79.19mm
